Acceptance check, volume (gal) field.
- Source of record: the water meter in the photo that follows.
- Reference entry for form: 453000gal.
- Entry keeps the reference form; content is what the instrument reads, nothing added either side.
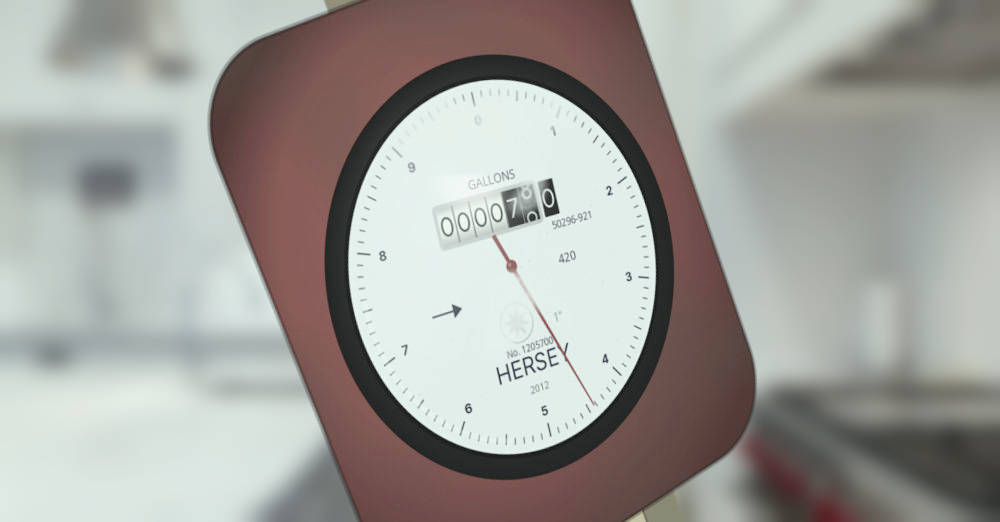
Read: 784.4gal
